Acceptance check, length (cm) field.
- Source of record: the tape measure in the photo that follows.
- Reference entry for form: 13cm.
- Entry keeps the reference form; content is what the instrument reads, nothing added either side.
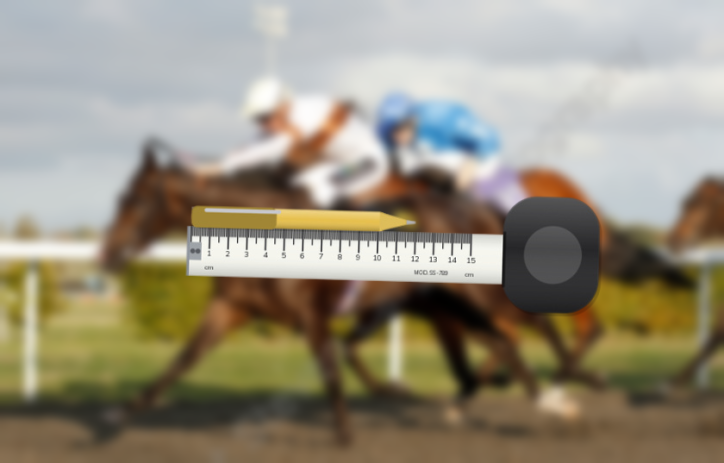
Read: 12cm
